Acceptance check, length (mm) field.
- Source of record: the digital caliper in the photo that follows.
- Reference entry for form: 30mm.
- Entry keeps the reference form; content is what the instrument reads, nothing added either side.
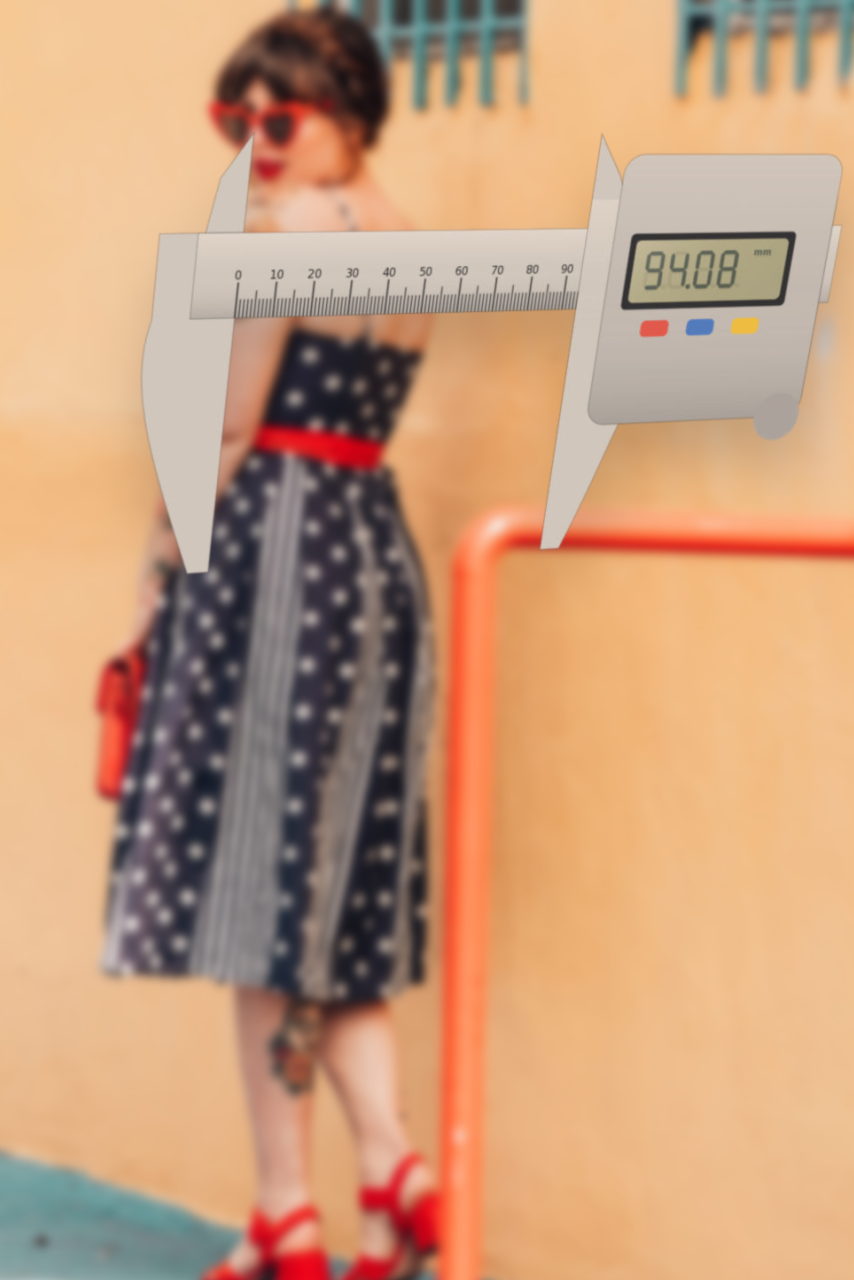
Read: 94.08mm
